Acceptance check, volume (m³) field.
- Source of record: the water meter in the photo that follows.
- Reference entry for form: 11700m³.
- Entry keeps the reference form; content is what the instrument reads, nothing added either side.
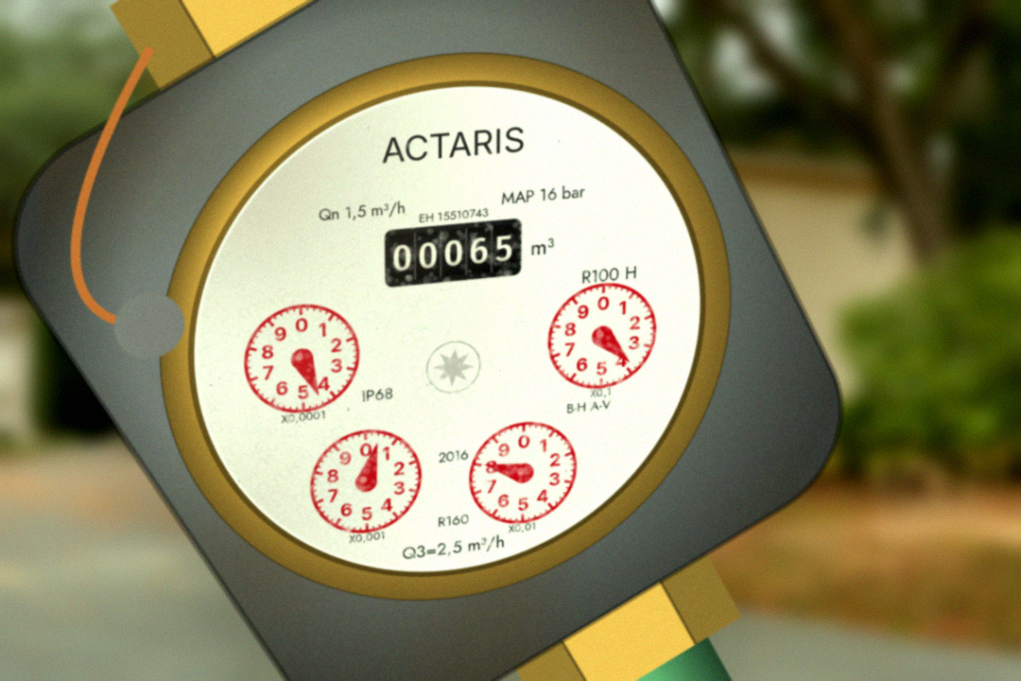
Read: 65.3804m³
